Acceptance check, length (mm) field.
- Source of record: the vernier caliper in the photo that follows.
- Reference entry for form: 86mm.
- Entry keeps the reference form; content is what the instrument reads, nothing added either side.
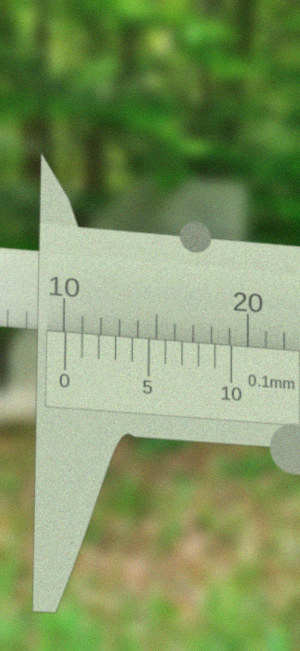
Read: 10.1mm
